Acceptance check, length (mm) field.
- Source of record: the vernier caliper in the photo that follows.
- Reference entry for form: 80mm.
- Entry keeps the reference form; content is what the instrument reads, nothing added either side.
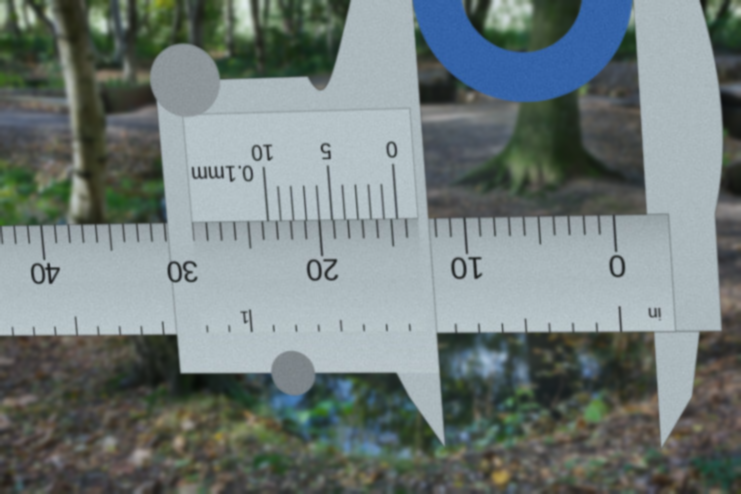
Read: 14.6mm
